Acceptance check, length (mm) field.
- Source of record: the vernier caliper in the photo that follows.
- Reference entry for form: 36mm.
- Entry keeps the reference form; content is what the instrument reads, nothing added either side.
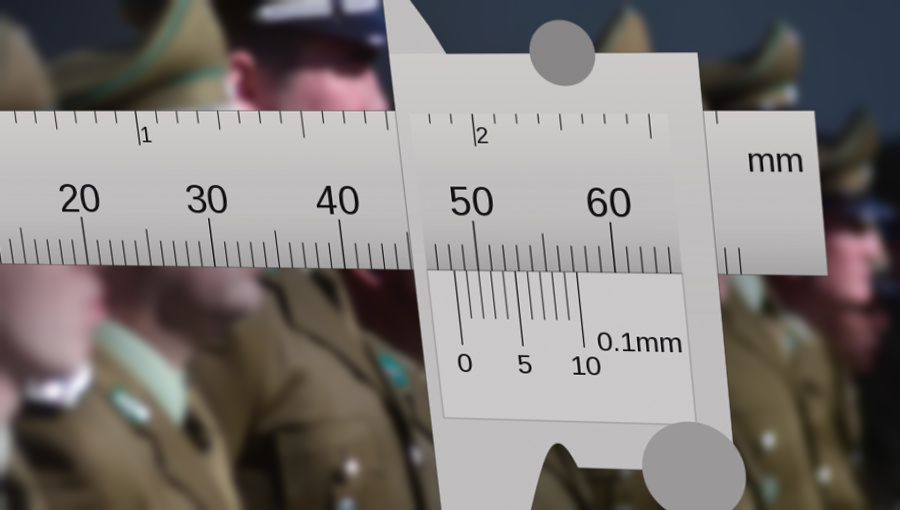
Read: 48.2mm
